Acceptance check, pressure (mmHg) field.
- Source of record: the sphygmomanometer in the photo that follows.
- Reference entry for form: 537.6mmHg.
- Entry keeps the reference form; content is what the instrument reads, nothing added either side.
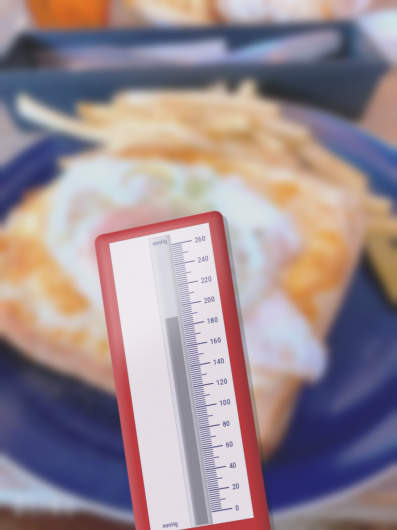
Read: 190mmHg
